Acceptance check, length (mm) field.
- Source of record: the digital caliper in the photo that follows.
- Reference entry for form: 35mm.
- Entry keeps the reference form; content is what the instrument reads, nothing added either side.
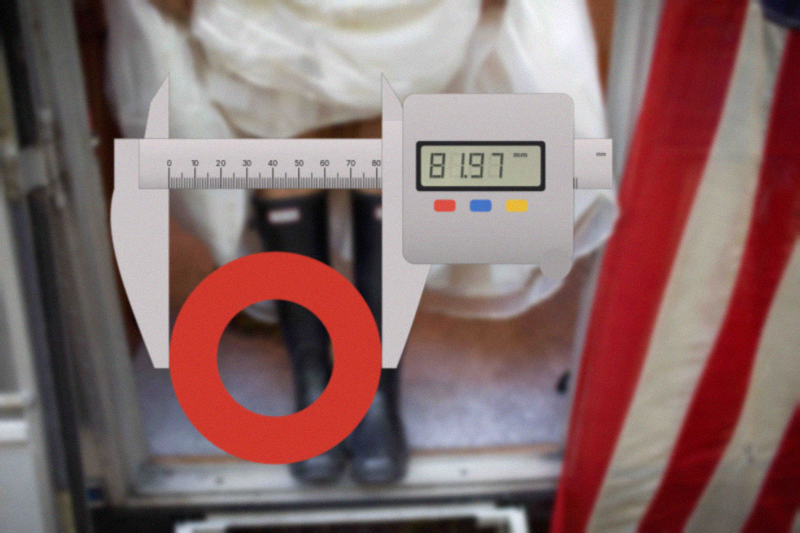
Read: 81.97mm
